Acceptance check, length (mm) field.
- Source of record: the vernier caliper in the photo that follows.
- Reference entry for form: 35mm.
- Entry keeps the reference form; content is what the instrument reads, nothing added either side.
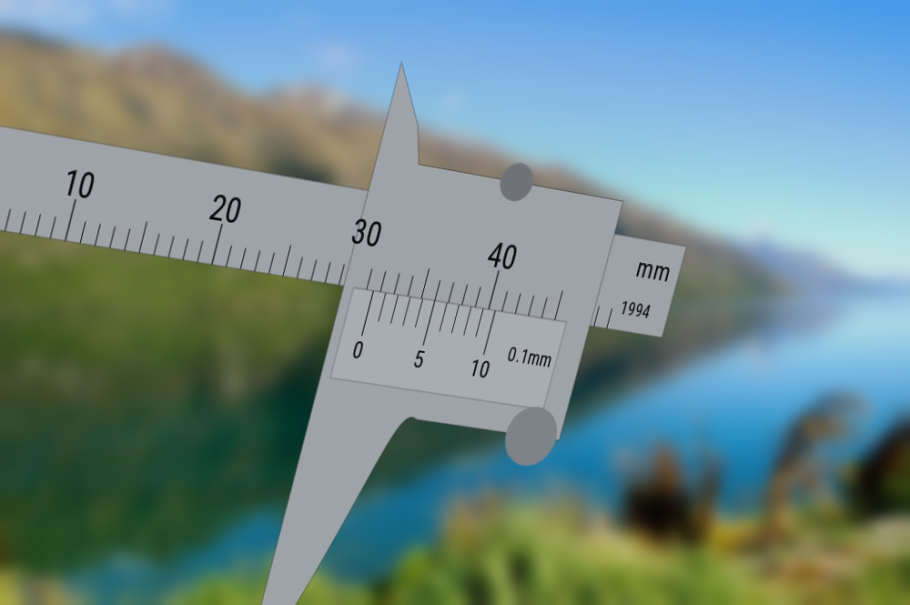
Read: 31.5mm
